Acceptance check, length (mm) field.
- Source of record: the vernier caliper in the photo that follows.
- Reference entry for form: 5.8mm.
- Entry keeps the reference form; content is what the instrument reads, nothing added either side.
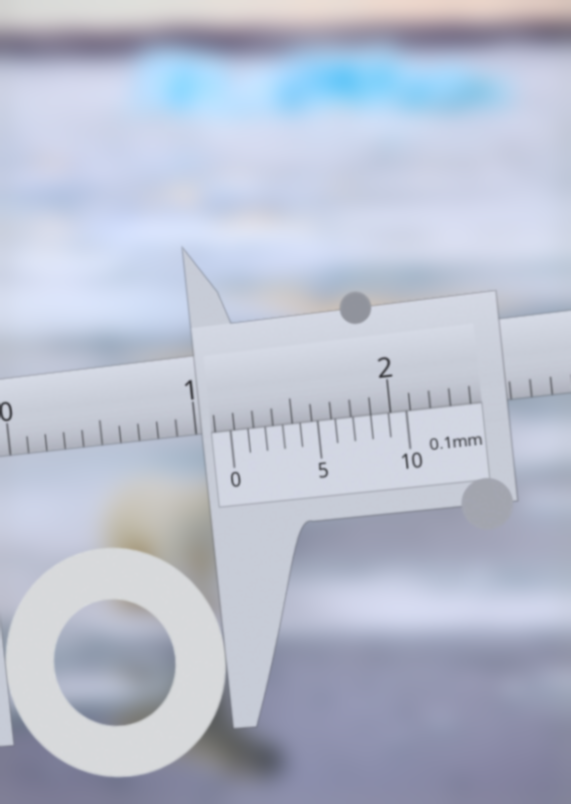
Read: 11.8mm
